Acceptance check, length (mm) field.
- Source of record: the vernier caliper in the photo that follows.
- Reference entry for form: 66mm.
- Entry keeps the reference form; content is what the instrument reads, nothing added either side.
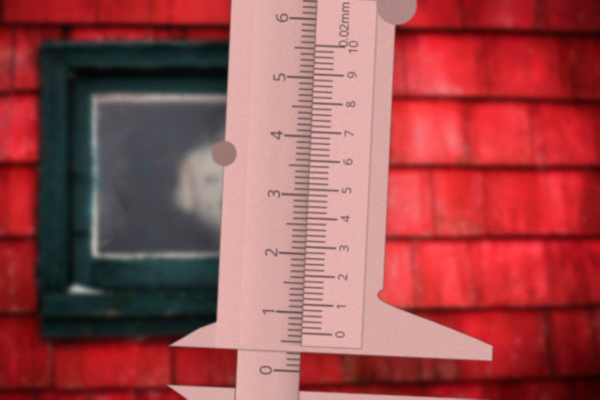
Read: 6.5mm
